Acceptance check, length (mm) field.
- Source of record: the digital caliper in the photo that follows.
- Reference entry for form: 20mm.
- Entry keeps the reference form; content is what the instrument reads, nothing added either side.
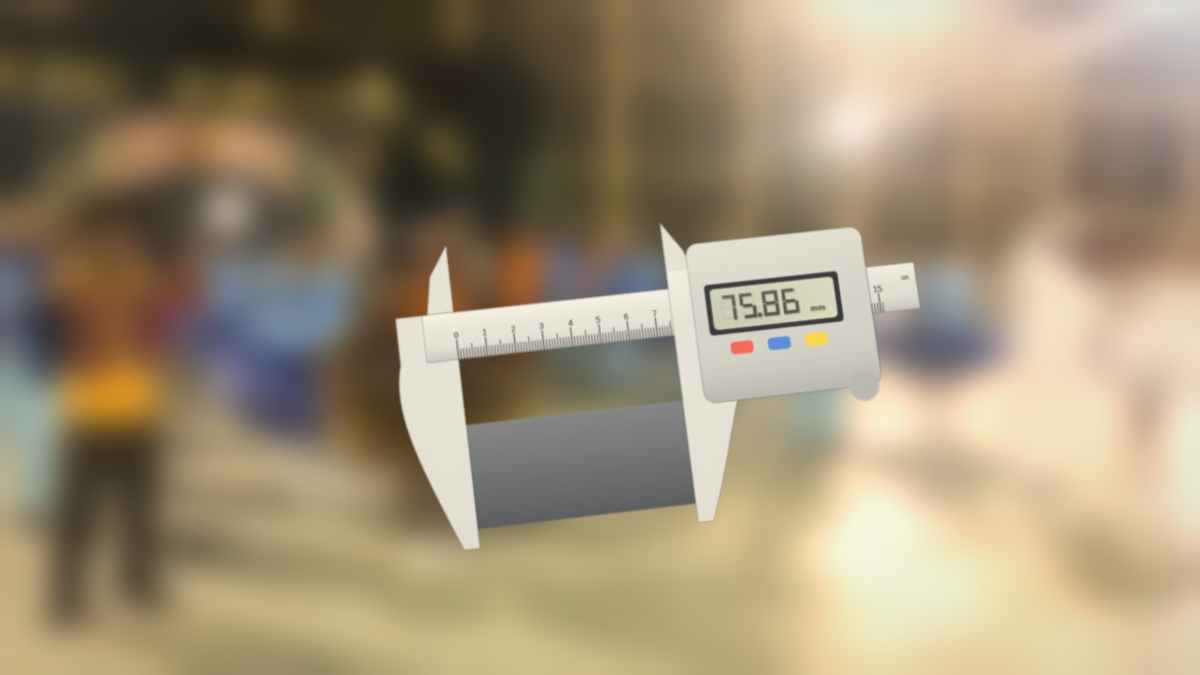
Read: 75.86mm
